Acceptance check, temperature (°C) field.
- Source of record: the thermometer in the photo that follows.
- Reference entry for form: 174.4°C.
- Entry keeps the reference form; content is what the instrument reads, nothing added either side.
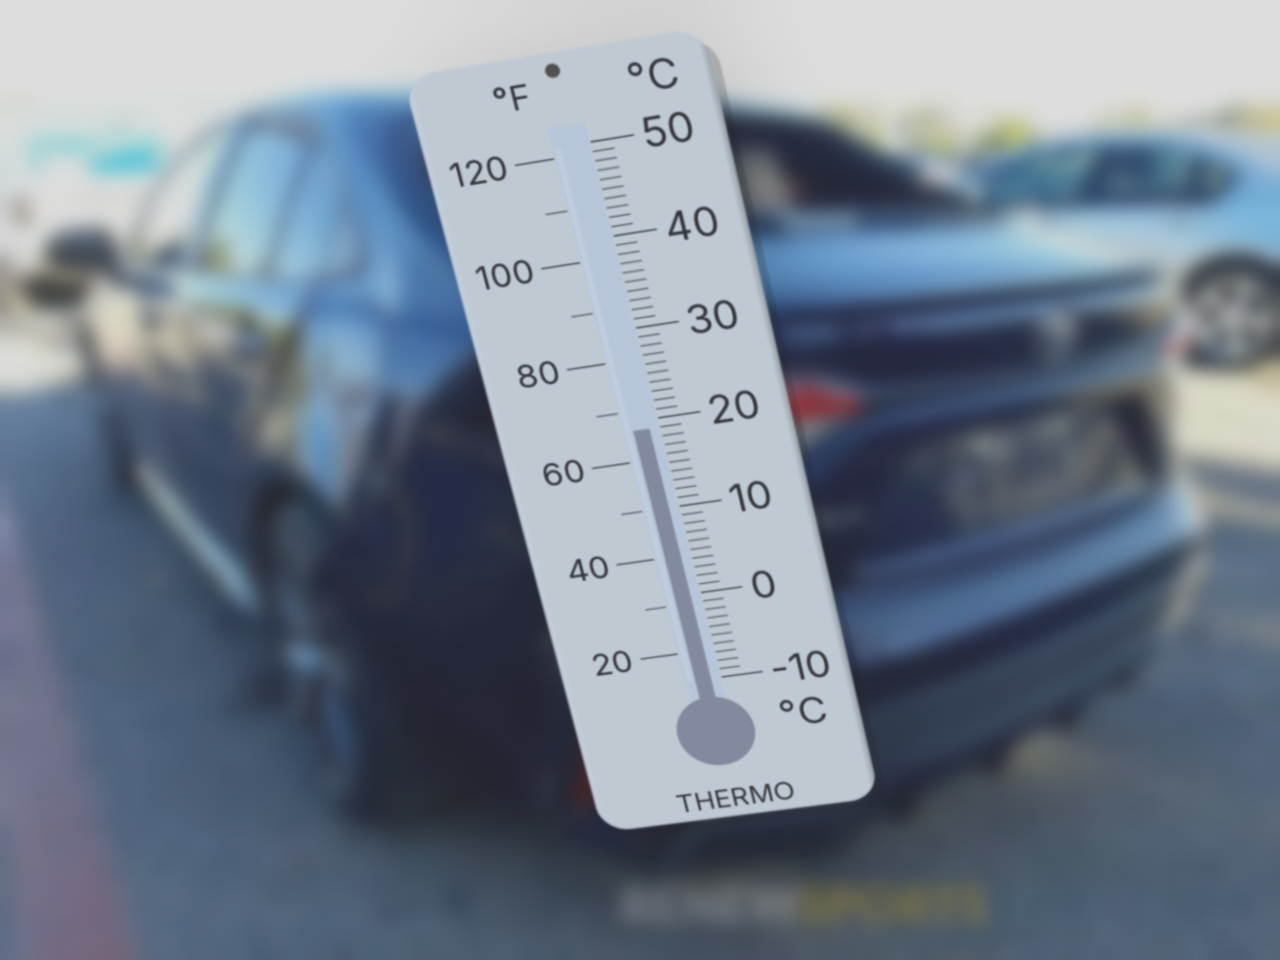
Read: 19°C
